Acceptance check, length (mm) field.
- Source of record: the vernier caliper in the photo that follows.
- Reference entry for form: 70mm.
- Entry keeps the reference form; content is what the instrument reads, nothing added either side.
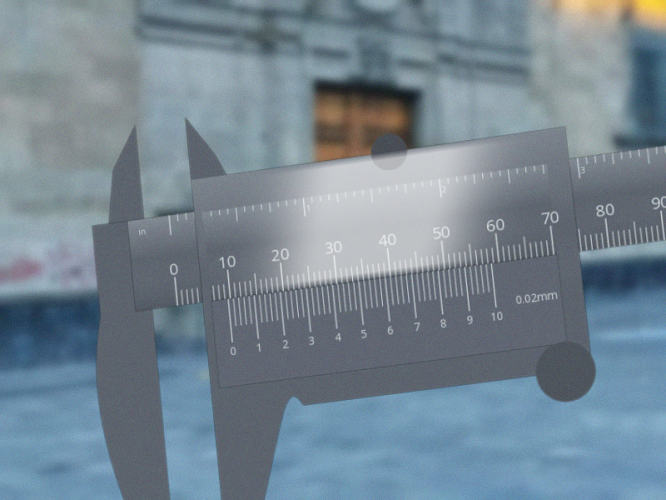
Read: 9.6mm
